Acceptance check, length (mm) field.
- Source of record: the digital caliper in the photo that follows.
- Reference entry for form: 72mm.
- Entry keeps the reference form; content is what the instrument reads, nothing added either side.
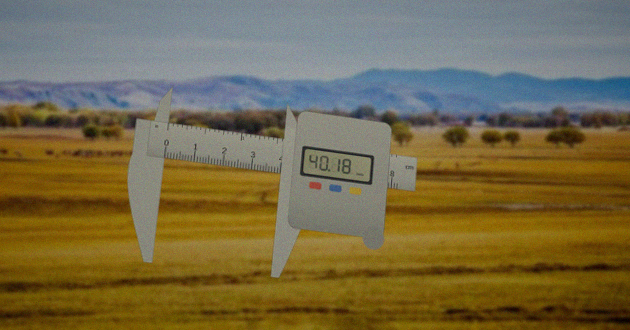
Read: 40.18mm
